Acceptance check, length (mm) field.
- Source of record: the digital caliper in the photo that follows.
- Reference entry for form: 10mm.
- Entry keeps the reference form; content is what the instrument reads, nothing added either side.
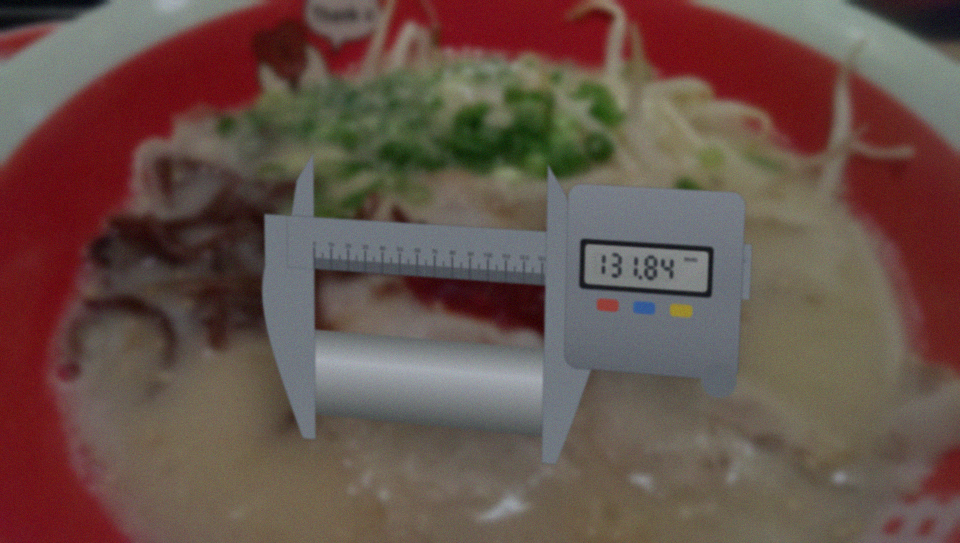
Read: 131.84mm
